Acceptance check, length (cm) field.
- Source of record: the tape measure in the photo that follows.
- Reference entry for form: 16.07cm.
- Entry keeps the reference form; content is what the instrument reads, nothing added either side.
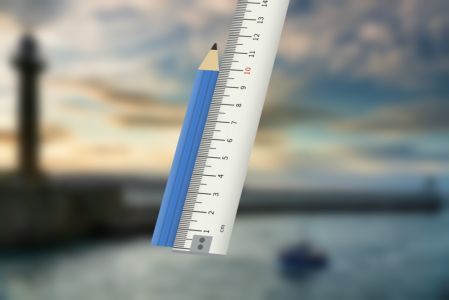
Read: 11.5cm
